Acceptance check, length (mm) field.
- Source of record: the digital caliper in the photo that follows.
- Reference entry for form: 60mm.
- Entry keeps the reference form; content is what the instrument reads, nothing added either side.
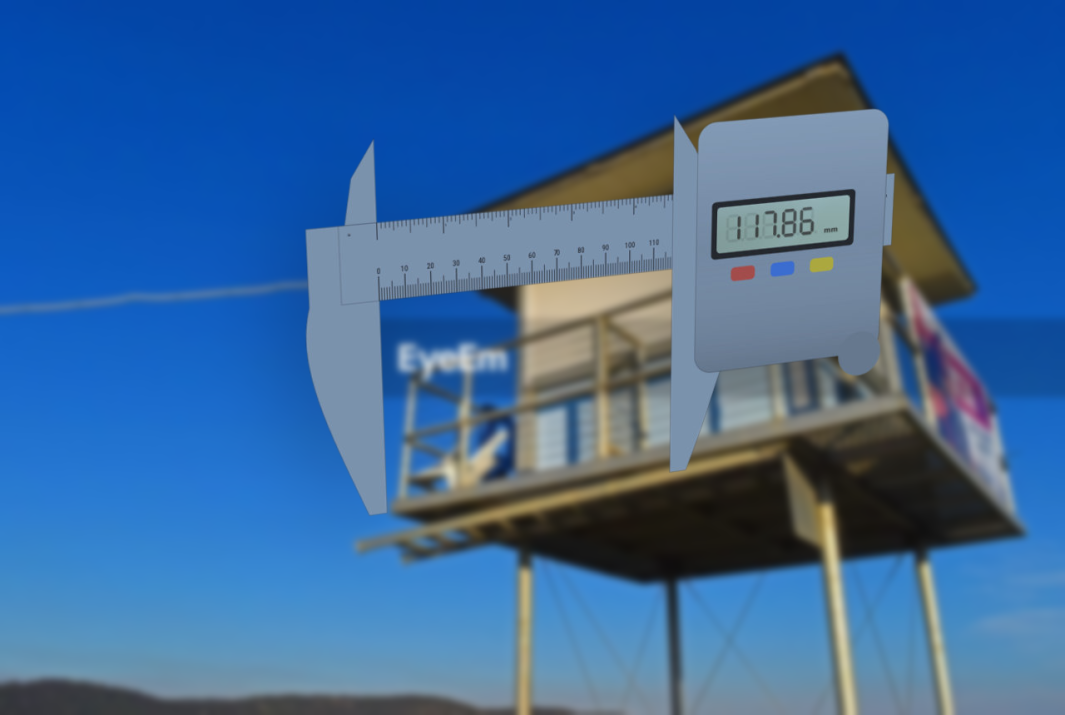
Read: 117.86mm
